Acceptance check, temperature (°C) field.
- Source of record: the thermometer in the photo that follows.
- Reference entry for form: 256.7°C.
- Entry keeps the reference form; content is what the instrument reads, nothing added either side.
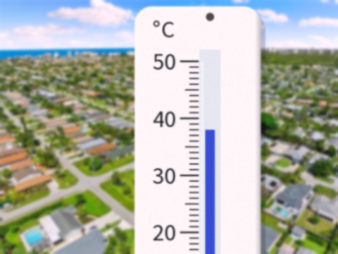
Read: 38°C
